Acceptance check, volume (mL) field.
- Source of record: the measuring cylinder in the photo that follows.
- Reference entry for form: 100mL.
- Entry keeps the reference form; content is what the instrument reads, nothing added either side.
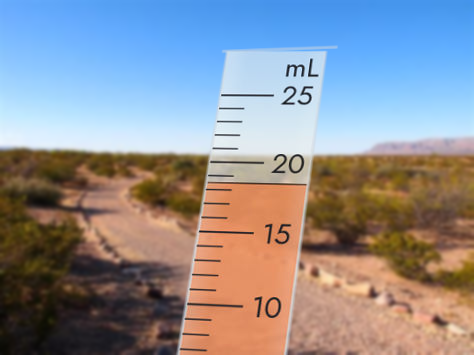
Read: 18.5mL
